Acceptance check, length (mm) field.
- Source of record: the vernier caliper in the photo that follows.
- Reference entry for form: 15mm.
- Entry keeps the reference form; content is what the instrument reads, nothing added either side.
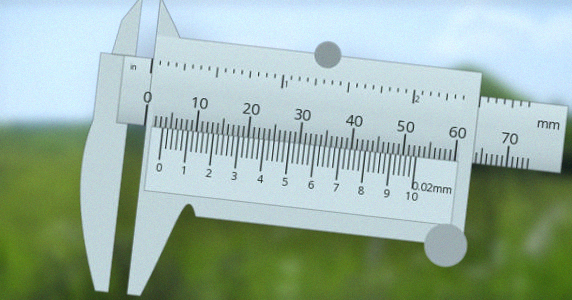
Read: 3.5mm
